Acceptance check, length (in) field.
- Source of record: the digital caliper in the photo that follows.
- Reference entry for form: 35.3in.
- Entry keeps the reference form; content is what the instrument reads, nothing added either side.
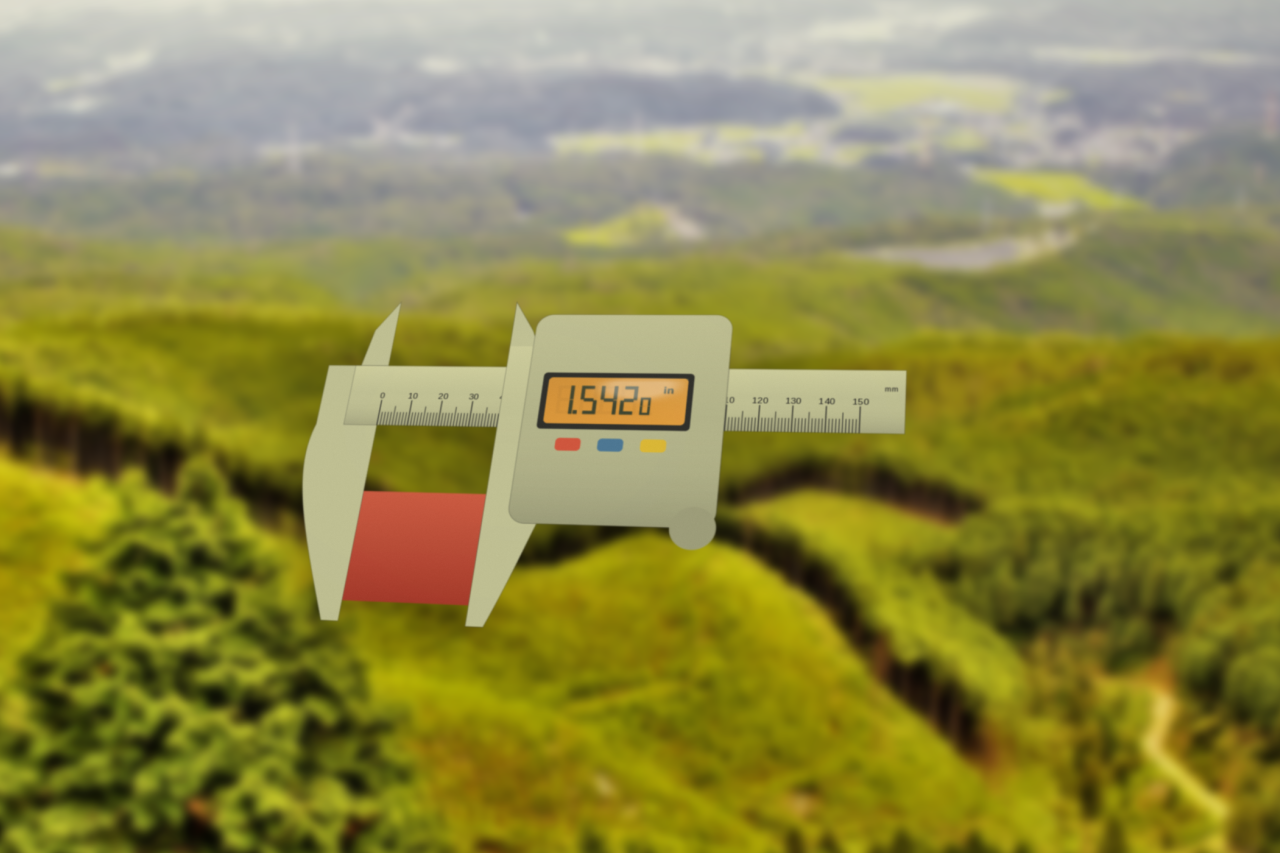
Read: 1.5420in
